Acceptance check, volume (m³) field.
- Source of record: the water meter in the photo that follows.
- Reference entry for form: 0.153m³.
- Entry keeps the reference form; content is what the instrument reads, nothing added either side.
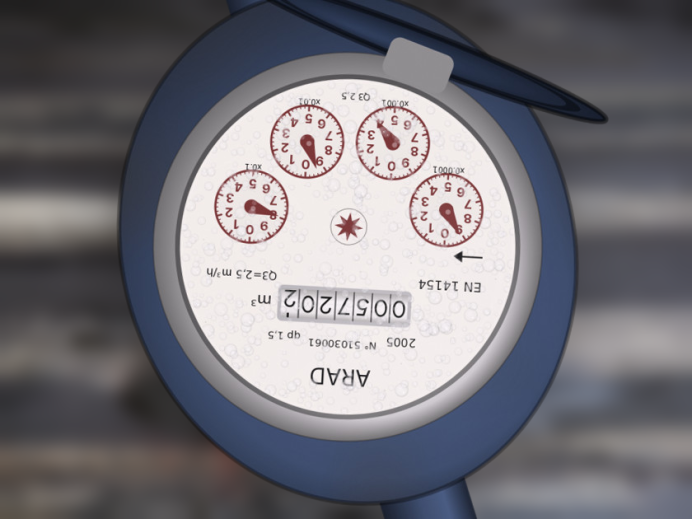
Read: 57201.7939m³
